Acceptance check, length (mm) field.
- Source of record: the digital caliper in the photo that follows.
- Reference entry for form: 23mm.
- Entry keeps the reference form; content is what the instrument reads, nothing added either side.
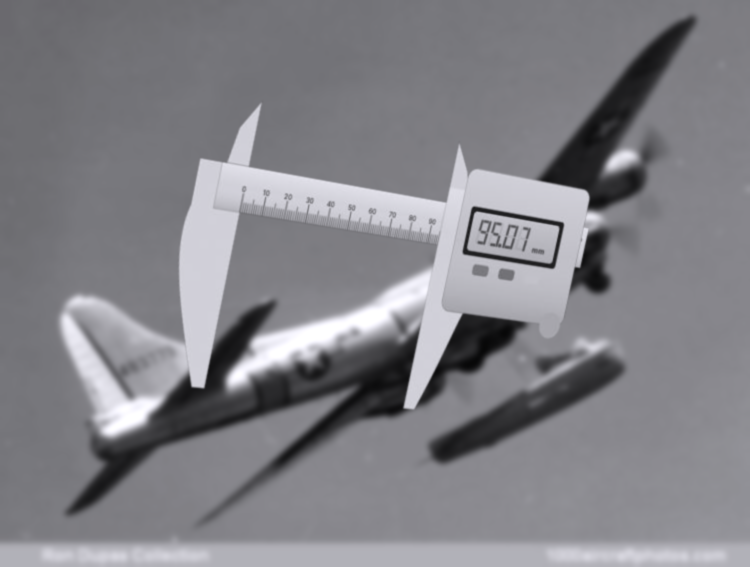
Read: 95.07mm
